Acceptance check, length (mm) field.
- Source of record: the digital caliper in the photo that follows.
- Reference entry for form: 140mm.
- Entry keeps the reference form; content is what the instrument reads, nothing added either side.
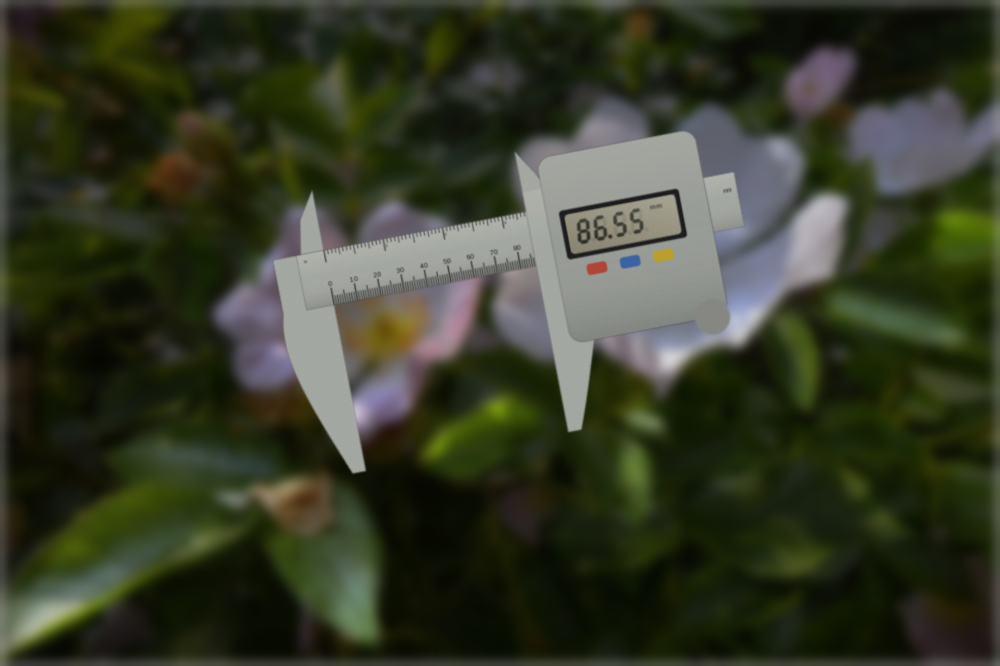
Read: 86.55mm
